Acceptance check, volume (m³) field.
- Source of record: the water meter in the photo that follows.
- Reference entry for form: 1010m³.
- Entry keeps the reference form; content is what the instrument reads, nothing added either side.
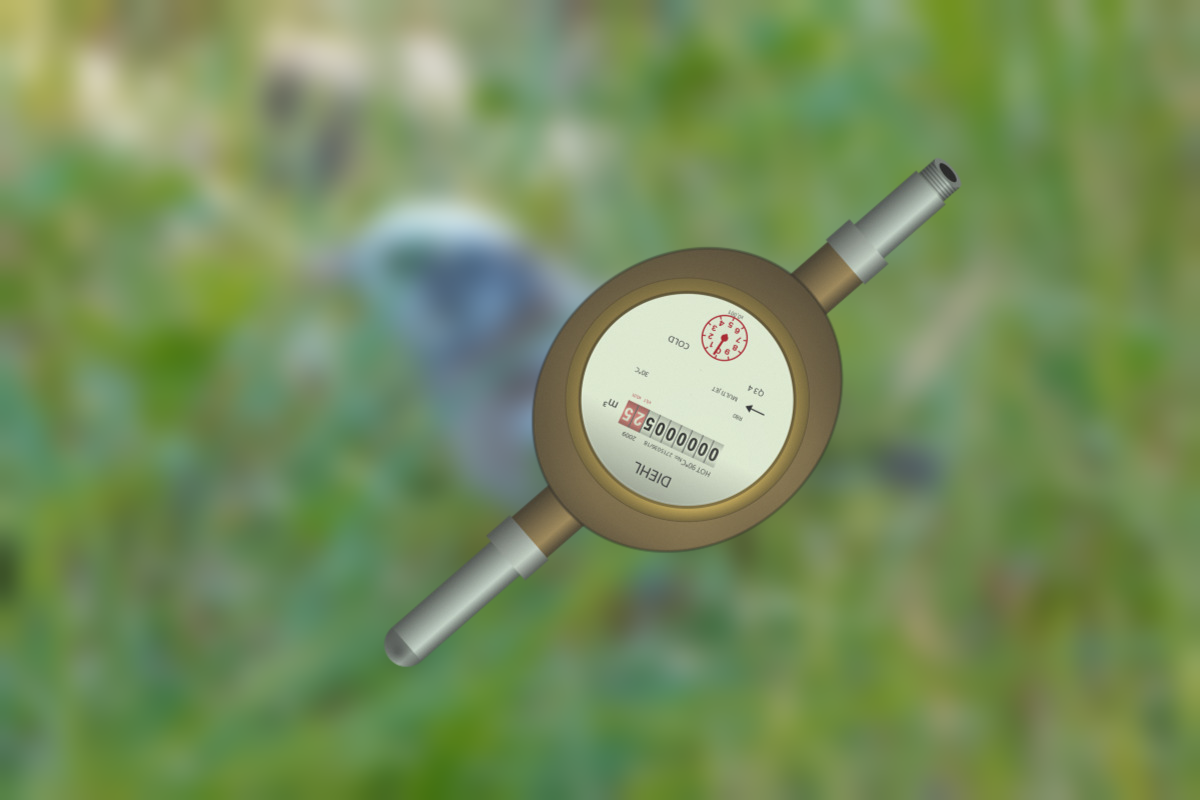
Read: 5.250m³
